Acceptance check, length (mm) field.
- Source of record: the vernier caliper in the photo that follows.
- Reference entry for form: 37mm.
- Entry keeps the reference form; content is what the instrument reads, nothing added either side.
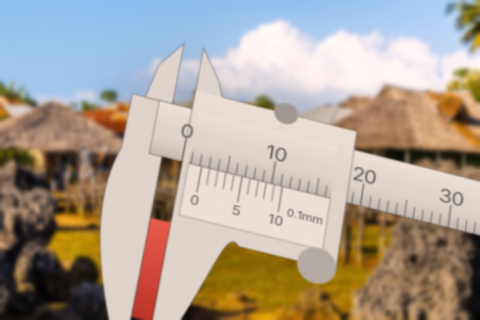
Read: 2.2mm
